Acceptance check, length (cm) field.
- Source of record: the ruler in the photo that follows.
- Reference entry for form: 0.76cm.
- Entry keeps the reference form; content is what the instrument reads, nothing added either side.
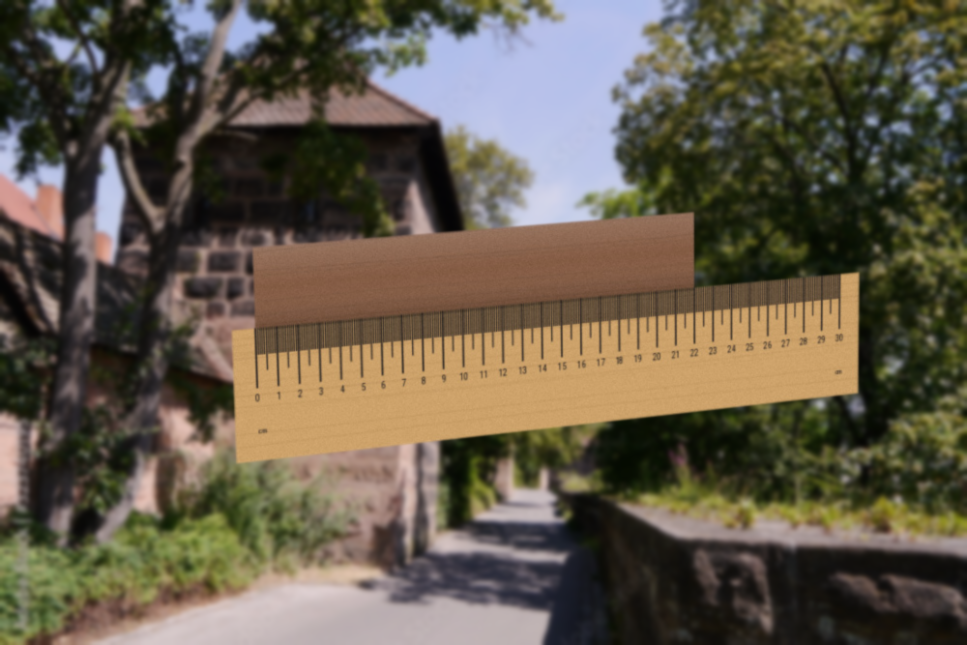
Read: 22cm
